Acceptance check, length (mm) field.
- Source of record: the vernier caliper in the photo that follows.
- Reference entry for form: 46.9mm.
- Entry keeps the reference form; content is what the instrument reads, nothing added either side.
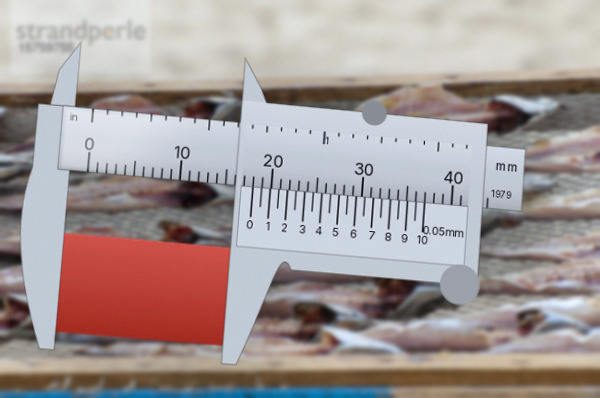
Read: 18.0mm
